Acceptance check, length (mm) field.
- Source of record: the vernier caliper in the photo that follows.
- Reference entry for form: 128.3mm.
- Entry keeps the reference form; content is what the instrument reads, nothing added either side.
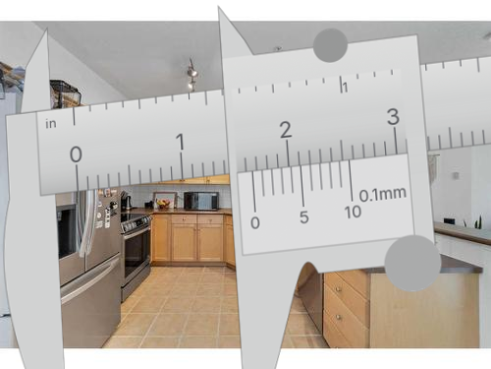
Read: 16.6mm
